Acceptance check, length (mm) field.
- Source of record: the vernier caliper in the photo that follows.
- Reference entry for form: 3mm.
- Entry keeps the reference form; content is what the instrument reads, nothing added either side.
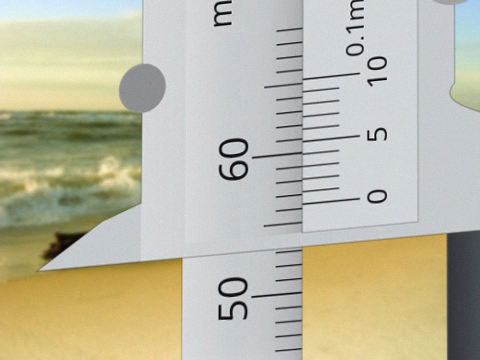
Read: 56.3mm
